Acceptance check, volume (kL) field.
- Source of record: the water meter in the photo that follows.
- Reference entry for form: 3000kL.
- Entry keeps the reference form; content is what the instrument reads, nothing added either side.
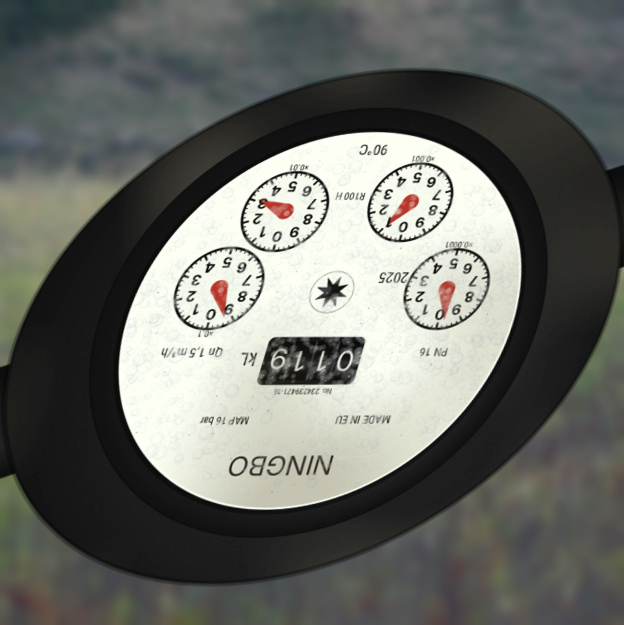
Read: 118.9309kL
